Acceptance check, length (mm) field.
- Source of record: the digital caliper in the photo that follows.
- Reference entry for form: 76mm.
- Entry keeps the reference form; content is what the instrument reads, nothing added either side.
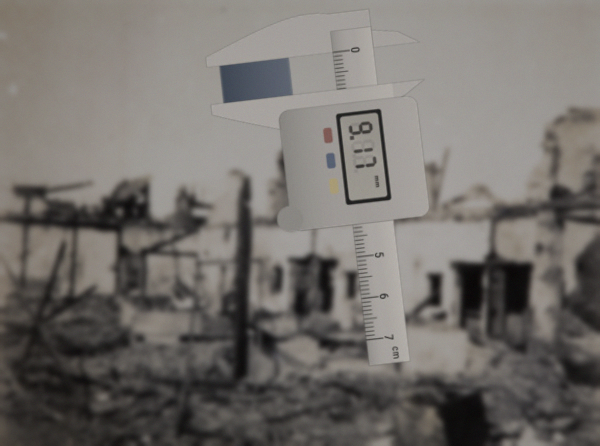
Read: 9.17mm
